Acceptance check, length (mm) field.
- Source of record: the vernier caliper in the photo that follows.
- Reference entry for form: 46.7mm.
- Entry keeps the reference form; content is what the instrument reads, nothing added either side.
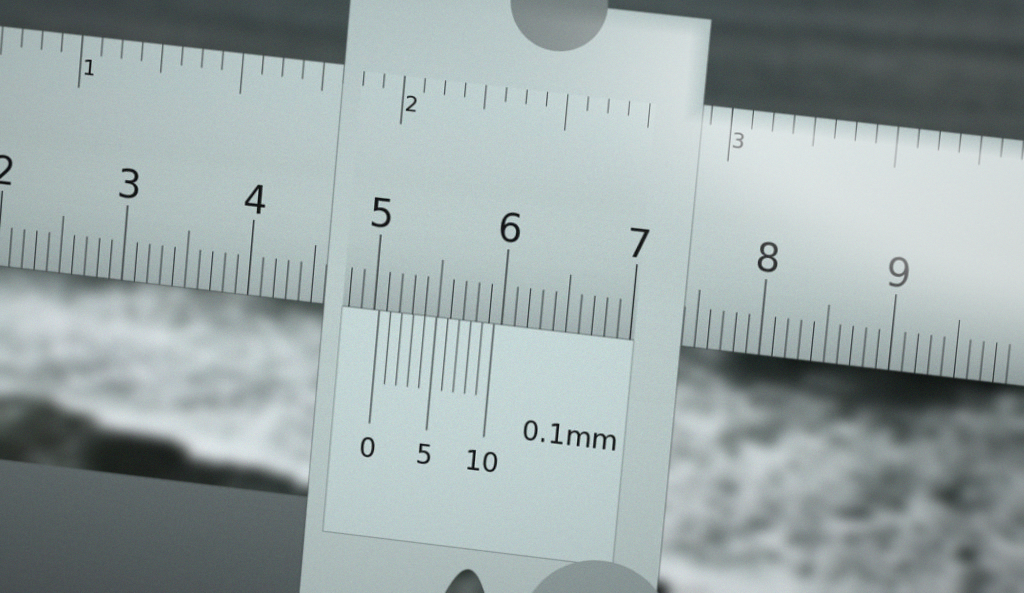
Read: 50.4mm
